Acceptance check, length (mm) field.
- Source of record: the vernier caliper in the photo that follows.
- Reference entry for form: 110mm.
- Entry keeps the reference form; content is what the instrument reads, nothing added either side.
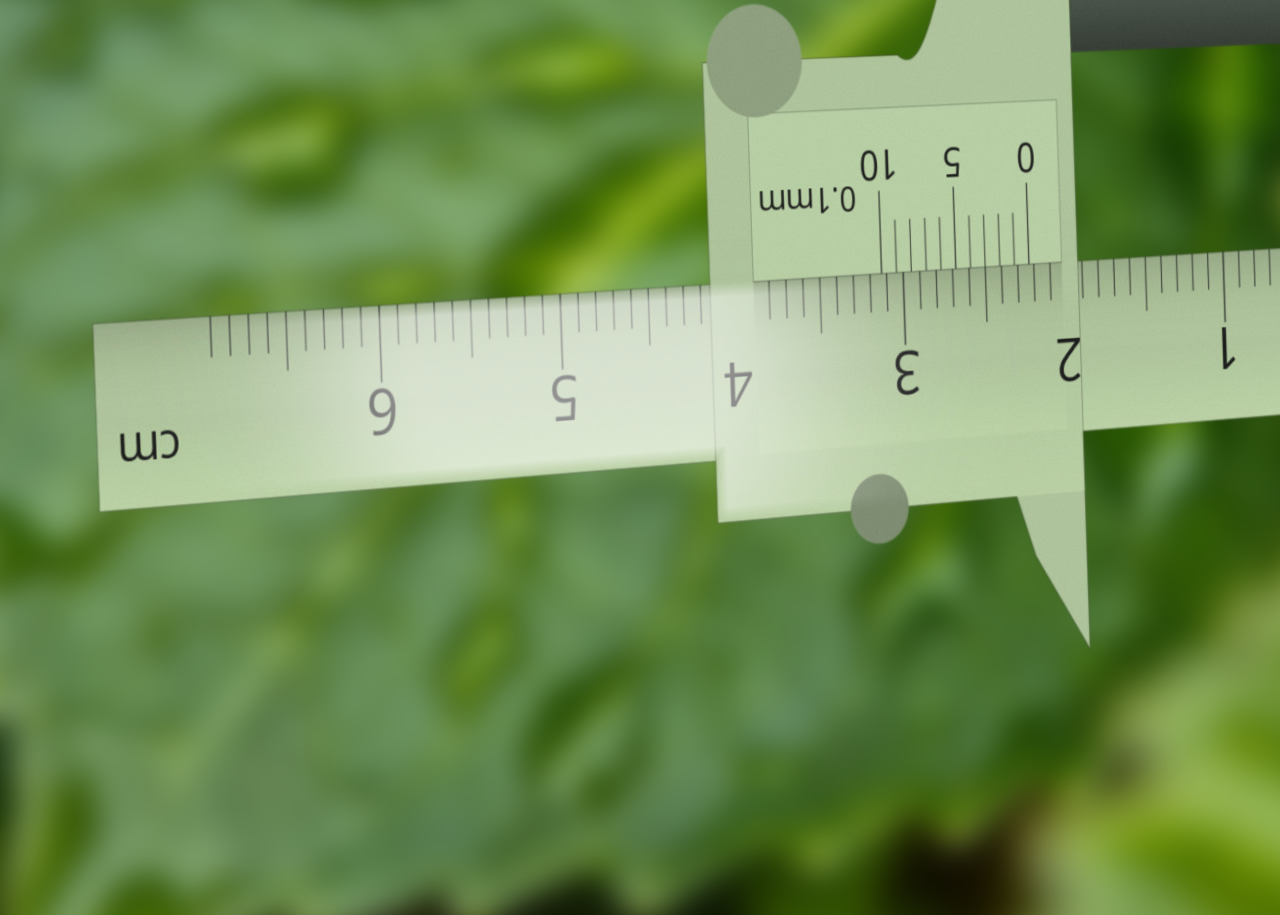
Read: 22.3mm
